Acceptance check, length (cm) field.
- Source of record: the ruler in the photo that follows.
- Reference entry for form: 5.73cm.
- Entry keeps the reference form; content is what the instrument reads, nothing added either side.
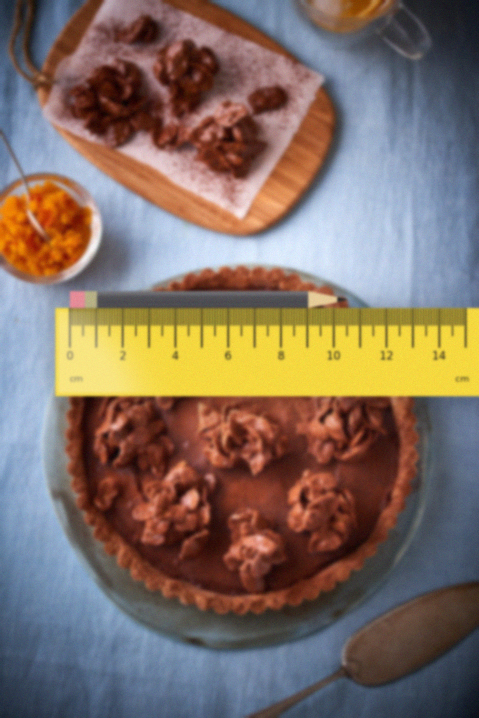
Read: 10.5cm
